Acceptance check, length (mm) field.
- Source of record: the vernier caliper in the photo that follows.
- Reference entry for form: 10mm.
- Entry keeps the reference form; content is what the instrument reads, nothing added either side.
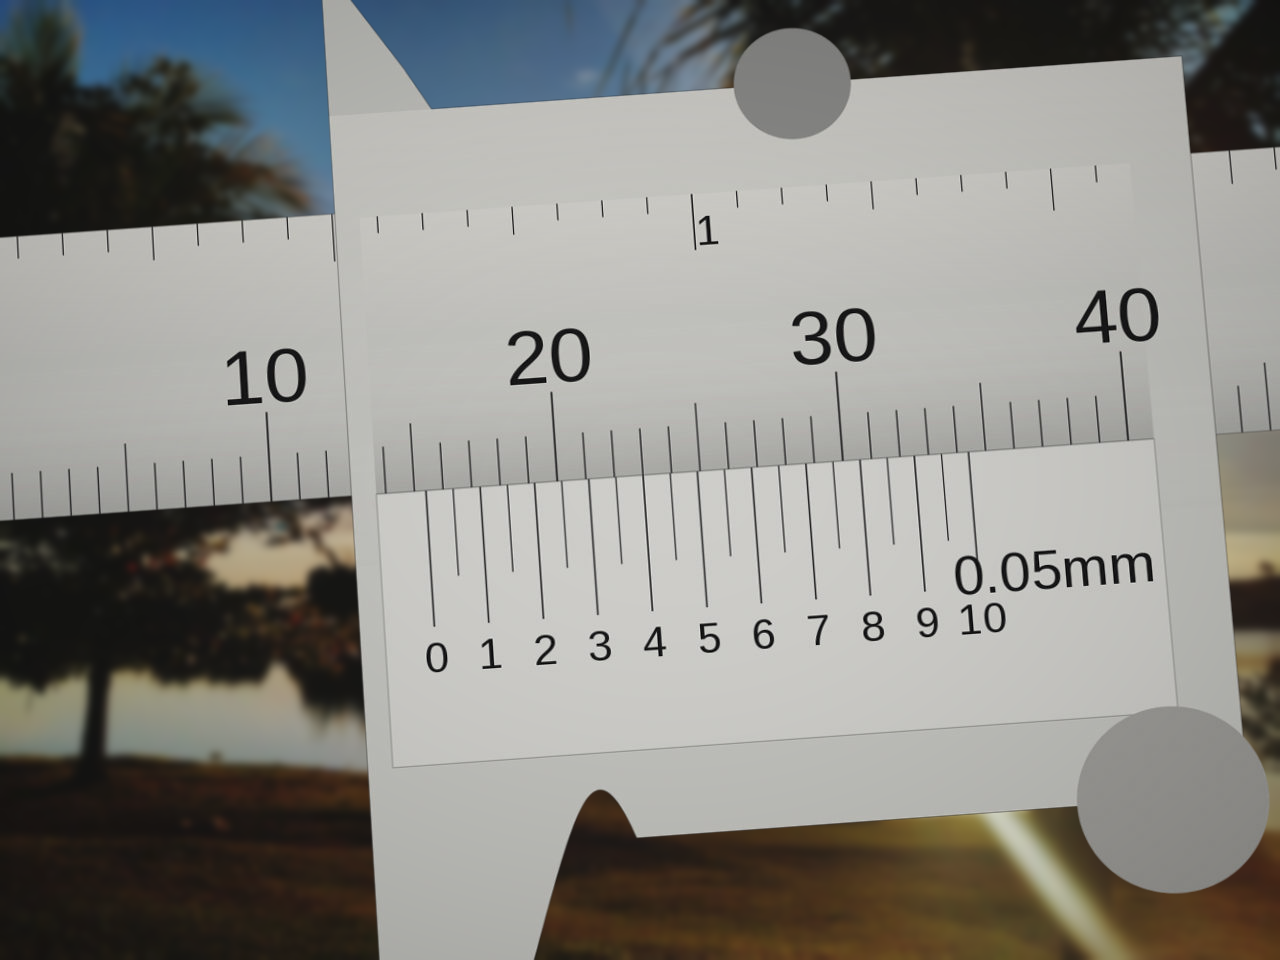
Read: 15.40mm
